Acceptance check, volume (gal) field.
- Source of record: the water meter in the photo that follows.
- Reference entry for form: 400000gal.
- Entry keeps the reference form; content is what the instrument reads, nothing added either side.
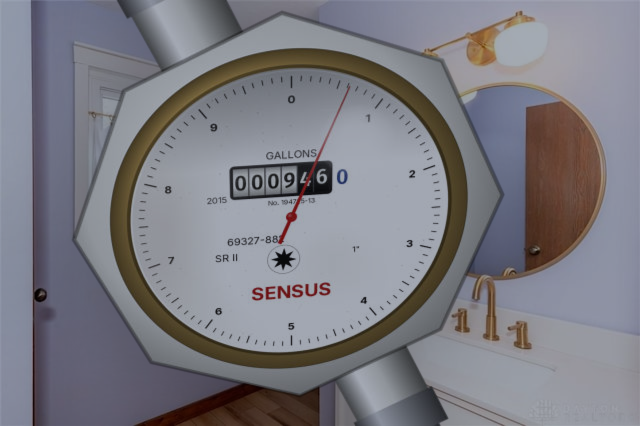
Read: 9460.6gal
